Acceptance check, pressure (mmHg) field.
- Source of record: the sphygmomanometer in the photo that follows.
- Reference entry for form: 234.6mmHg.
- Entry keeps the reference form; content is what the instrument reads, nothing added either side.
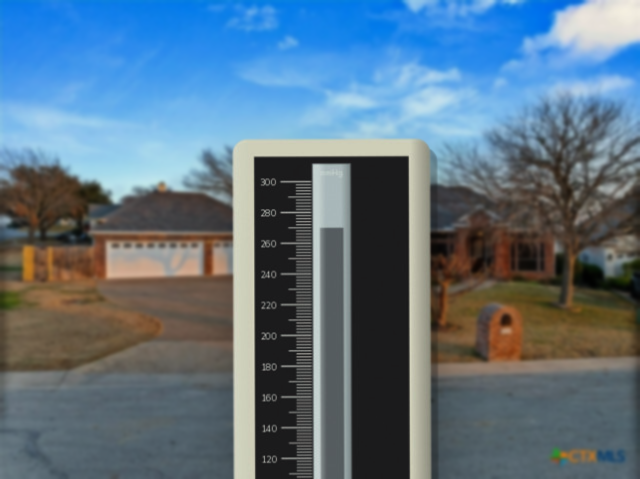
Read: 270mmHg
